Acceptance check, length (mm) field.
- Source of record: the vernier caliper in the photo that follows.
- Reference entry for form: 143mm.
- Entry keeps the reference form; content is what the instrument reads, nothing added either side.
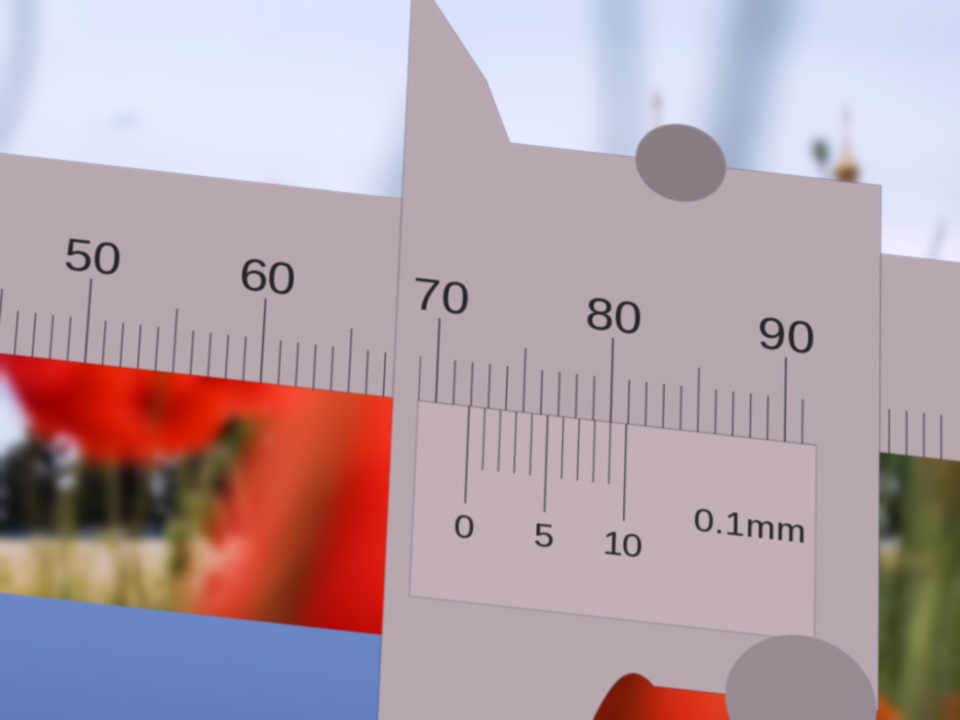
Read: 71.9mm
